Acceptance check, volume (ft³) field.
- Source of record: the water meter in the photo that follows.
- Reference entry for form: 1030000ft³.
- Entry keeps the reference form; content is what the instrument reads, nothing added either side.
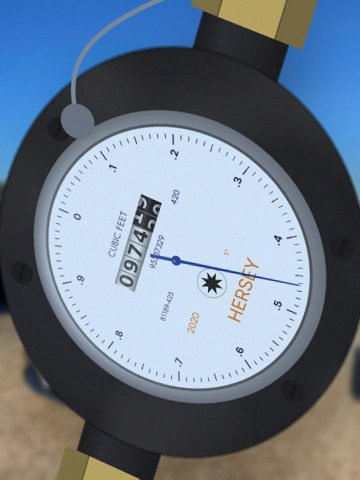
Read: 97419.46ft³
